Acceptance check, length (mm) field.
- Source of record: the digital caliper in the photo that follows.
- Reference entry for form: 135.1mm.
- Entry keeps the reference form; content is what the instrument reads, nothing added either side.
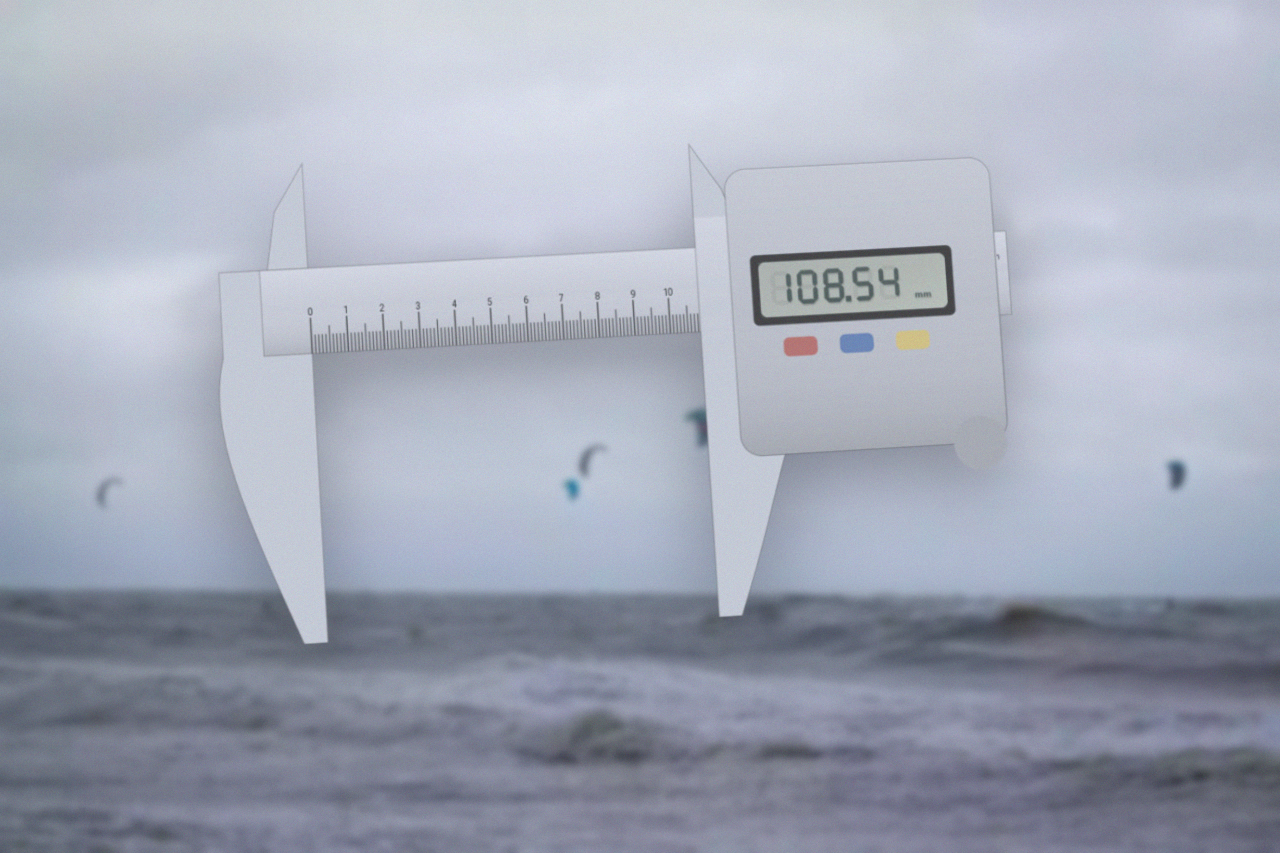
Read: 108.54mm
